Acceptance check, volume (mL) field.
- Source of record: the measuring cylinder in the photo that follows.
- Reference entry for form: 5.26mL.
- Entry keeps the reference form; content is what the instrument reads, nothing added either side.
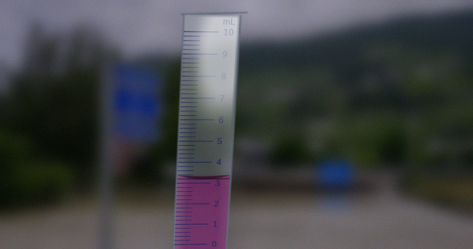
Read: 3.2mL
